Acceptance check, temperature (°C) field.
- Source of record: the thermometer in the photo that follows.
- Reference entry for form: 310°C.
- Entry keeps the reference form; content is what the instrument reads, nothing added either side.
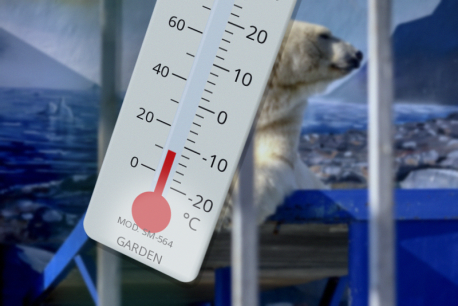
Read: -12°C
